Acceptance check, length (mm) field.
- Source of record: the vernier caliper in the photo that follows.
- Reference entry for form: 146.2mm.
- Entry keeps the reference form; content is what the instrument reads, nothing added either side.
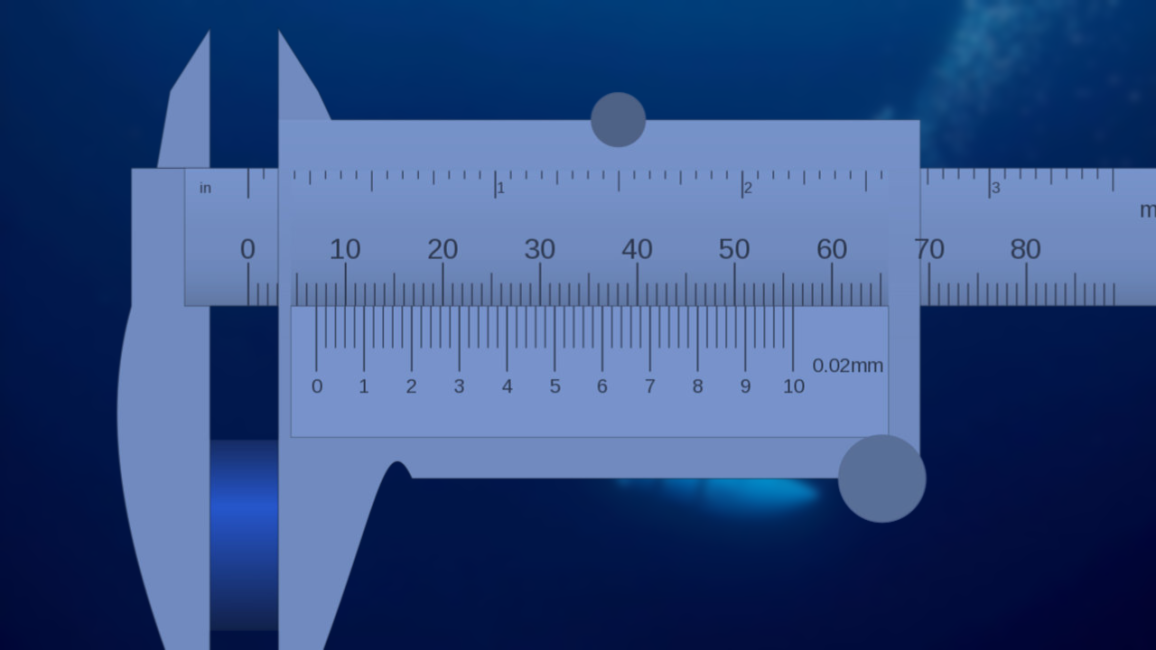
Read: 7.0mm
